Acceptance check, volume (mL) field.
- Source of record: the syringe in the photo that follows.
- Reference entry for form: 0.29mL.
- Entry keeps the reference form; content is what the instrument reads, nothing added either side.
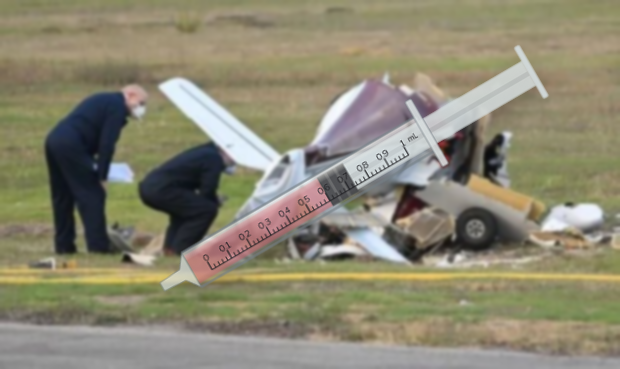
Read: 0.6mL
